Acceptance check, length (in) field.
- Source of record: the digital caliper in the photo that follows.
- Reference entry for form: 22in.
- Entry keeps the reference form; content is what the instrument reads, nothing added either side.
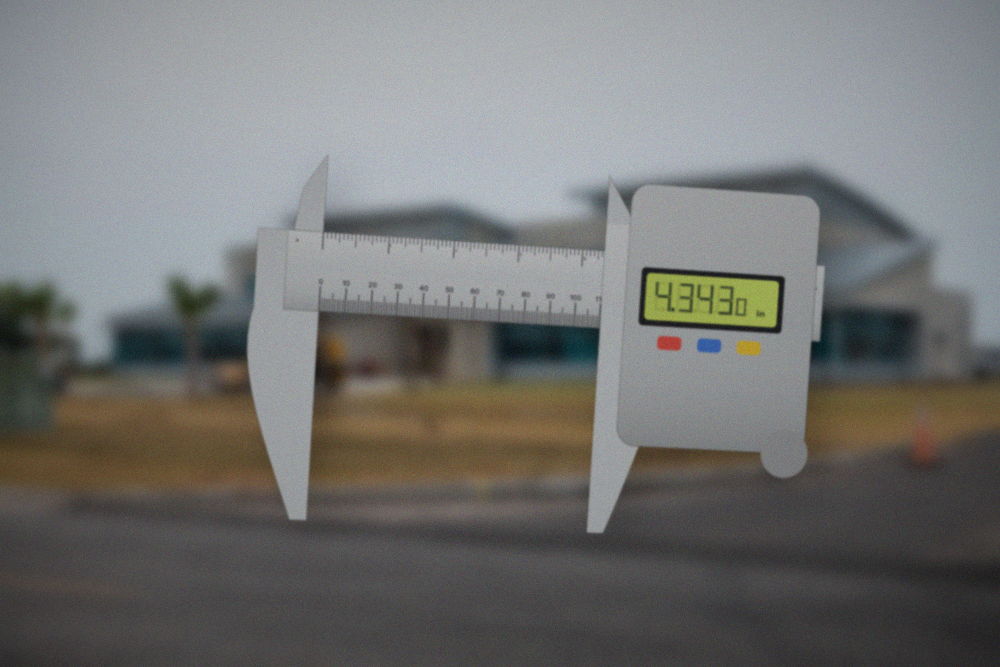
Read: 4.3430in
